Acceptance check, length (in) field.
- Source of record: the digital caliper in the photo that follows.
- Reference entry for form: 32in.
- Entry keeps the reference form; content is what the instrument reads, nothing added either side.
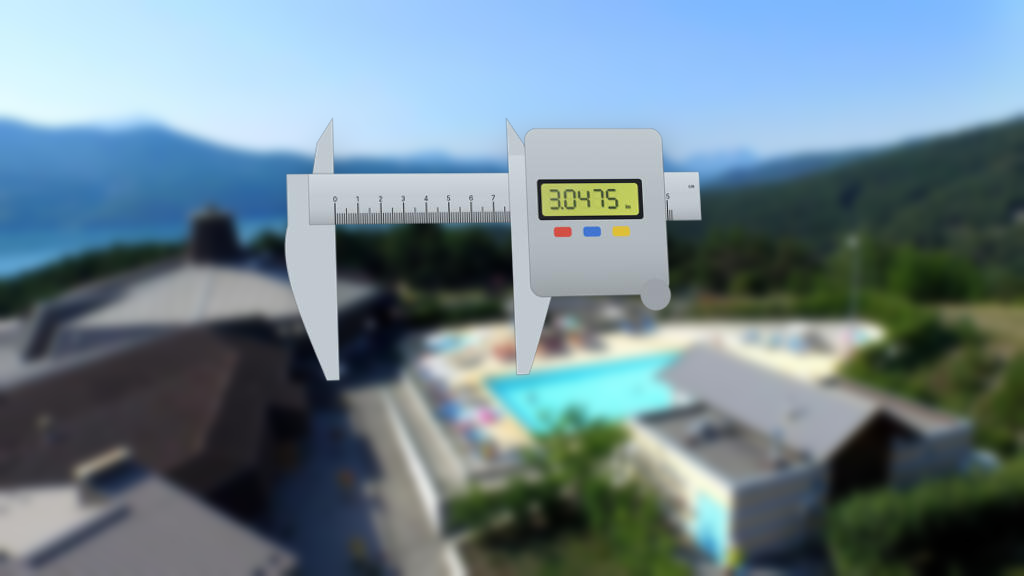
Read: 3.0475in
